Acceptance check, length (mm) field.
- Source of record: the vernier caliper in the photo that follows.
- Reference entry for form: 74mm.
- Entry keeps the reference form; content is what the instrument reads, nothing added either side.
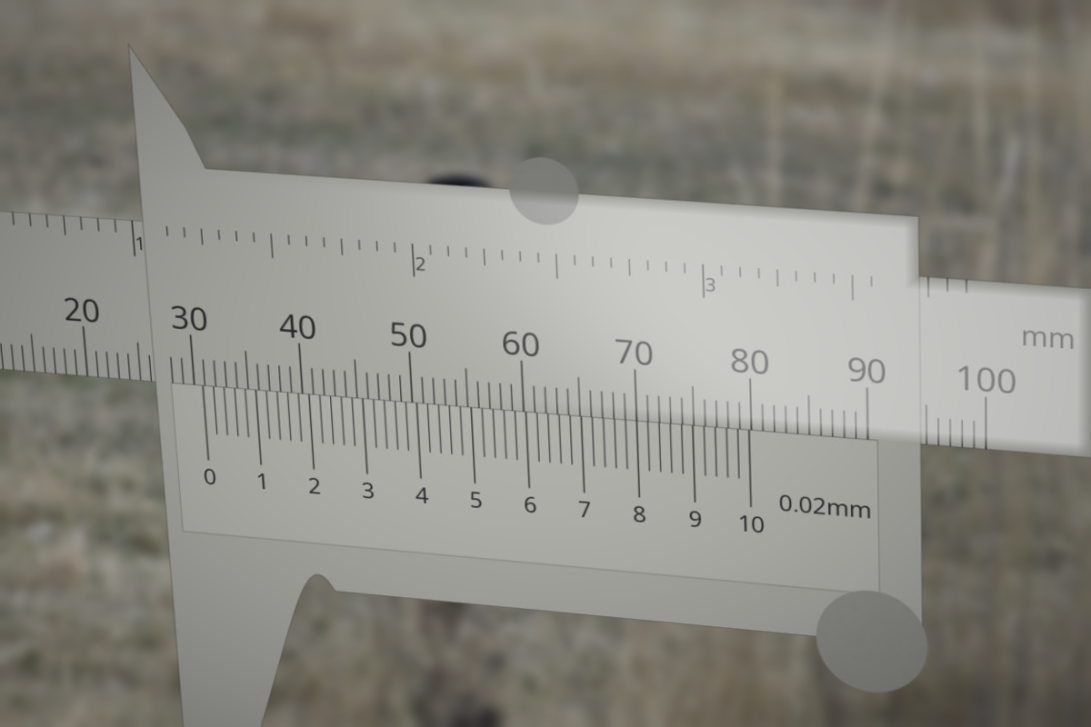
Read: 30.8mm
